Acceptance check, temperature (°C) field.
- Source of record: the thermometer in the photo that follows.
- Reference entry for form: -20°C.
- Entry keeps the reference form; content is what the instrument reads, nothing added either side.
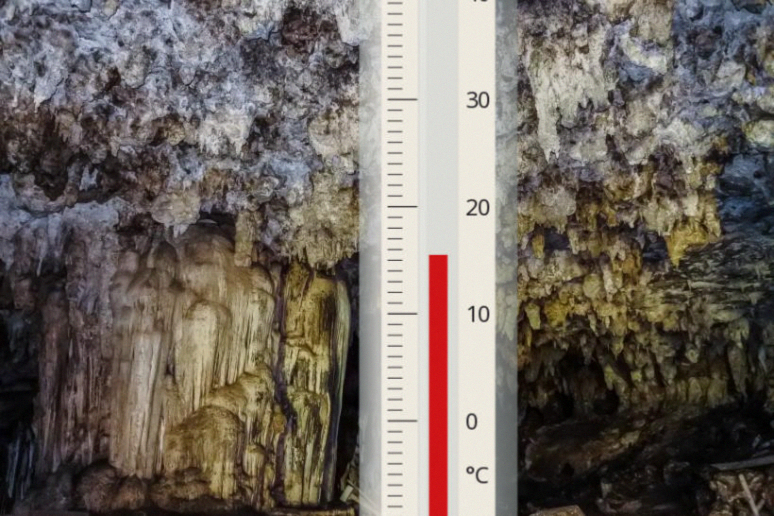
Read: 15.5°C
